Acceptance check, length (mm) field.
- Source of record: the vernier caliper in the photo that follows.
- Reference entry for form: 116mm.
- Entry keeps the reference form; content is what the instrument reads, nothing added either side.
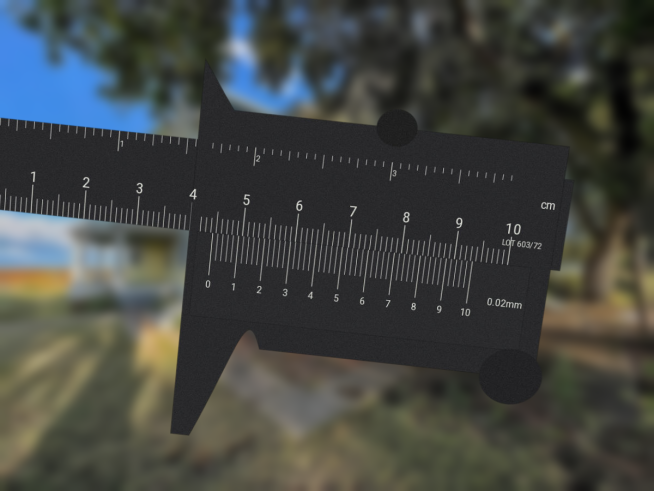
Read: 44.4mm
